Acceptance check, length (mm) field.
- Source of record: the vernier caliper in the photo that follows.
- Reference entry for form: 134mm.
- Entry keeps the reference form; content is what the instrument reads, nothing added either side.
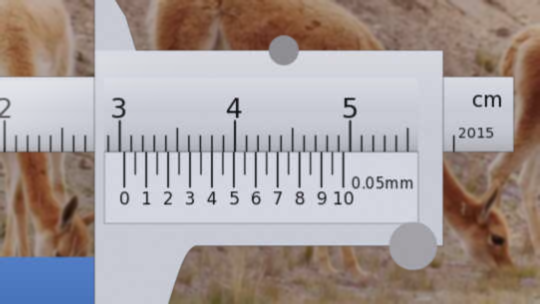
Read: 30.4mm
